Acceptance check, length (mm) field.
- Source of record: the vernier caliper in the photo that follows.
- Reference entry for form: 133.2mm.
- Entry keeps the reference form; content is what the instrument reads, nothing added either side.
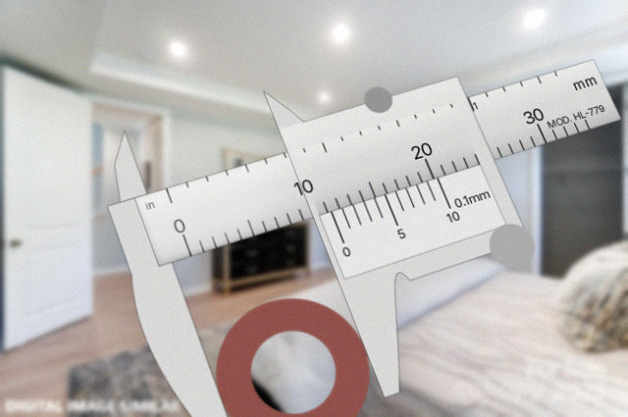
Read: 11.3mm
